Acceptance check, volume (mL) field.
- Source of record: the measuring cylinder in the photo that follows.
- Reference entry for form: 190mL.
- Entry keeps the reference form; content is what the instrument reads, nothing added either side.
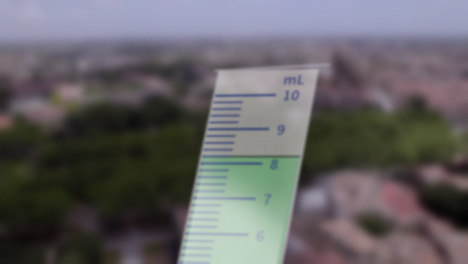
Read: 8.2mL
